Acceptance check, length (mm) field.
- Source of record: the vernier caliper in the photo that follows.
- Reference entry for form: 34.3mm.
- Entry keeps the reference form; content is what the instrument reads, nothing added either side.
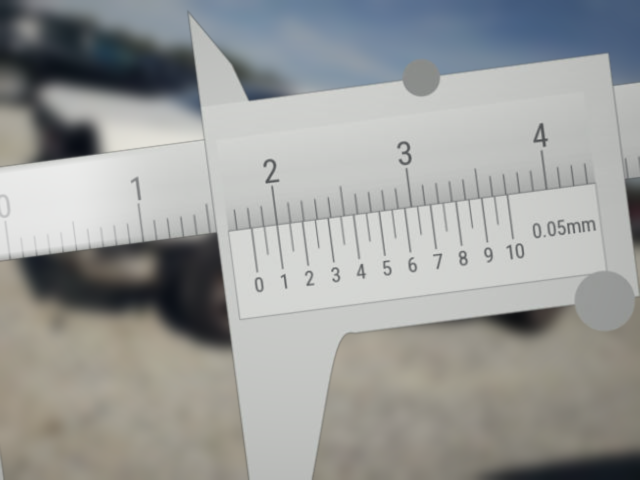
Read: 18.1mm
